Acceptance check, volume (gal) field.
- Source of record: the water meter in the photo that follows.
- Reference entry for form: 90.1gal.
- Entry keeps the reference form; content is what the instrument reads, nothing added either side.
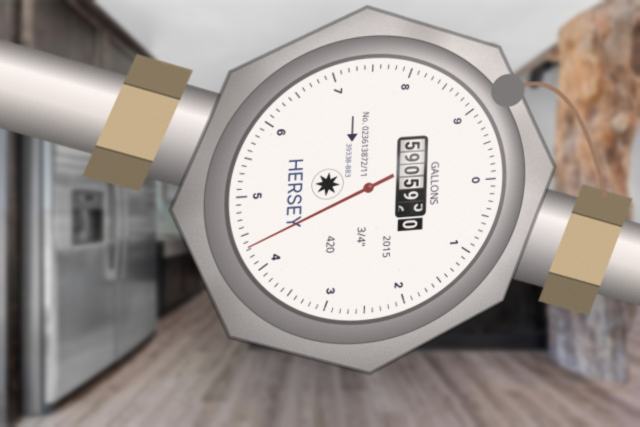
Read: 5905954.3gal
